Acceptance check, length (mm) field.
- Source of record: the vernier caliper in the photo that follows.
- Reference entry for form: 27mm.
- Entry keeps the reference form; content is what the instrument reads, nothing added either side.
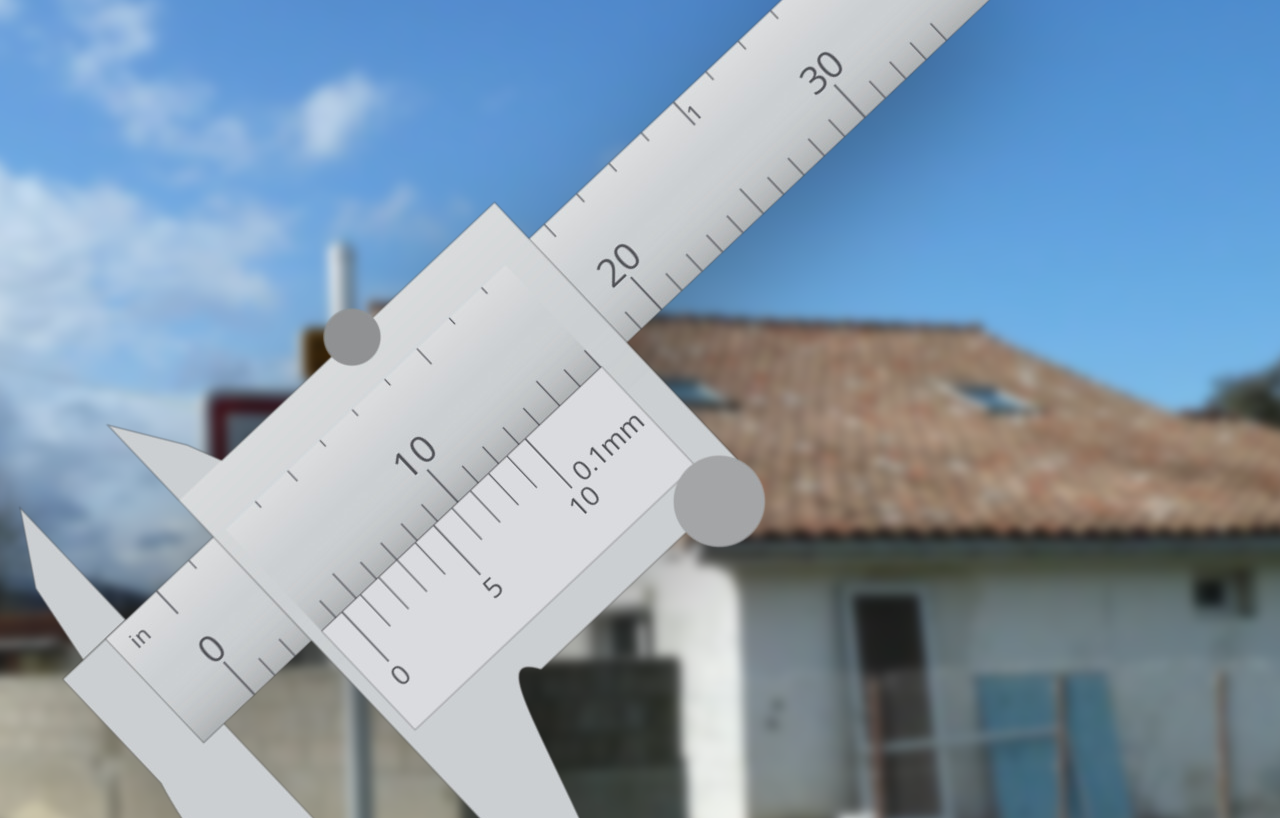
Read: 4.3mm
